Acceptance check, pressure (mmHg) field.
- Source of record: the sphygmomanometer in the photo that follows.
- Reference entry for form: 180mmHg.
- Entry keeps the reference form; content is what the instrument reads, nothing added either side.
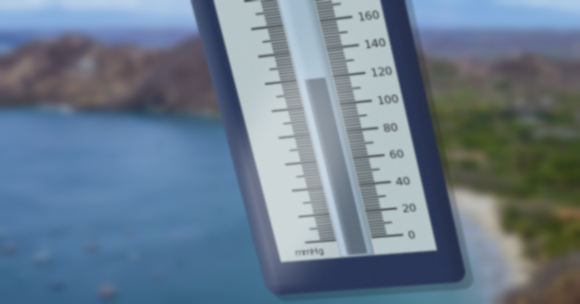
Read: 120mmHg
